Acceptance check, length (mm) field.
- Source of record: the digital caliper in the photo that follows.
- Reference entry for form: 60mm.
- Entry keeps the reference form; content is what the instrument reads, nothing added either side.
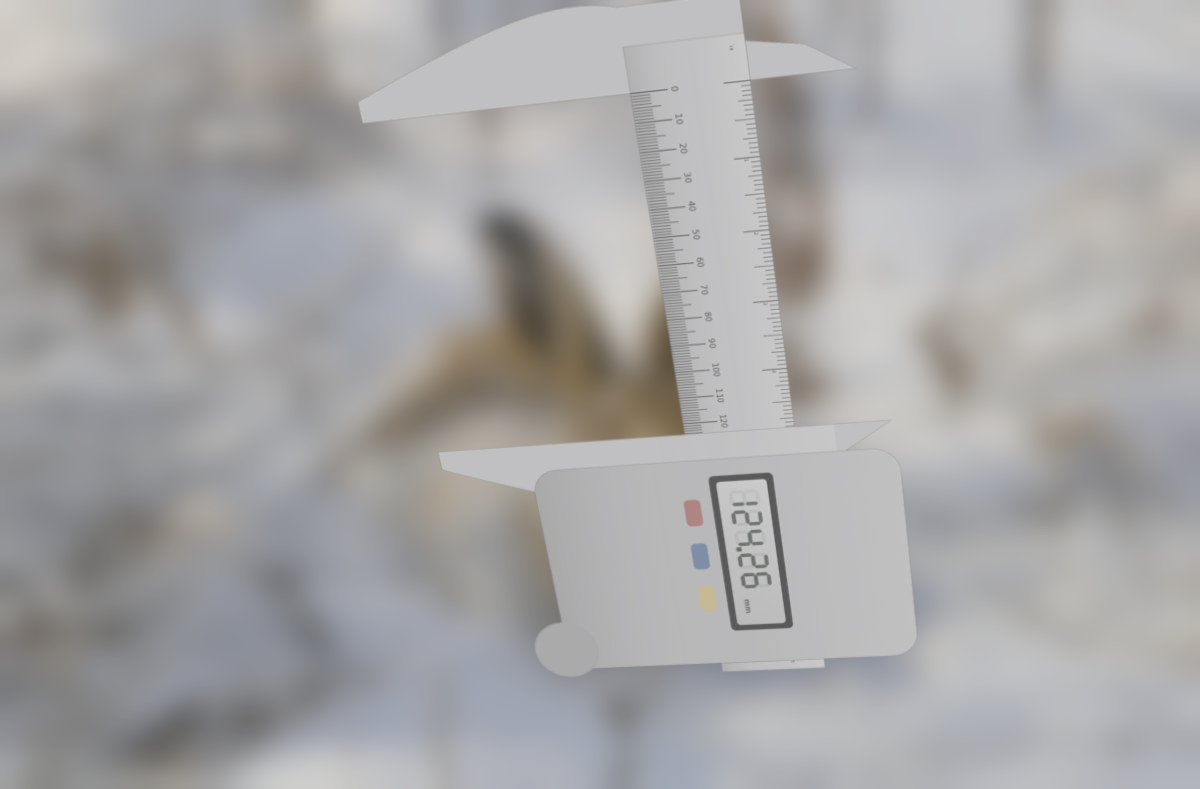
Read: 124.26mm
